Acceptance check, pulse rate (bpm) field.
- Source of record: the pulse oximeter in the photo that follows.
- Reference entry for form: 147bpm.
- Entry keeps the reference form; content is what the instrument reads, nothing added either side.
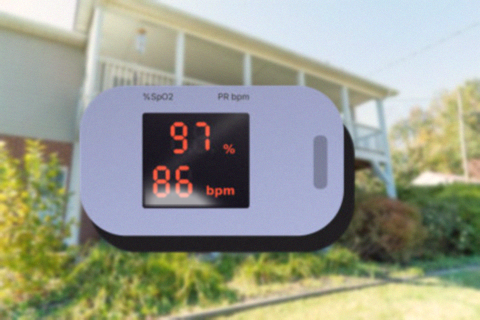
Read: 86bpm
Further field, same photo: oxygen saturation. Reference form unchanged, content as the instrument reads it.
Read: 97%
